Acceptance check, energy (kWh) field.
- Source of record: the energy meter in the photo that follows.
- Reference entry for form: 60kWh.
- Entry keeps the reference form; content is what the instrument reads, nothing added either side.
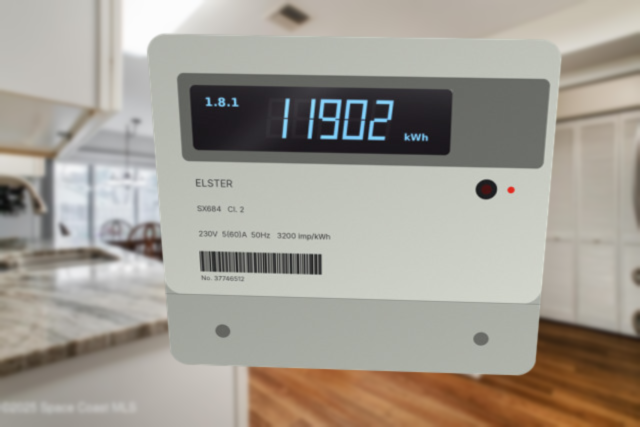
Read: 11902kWh
